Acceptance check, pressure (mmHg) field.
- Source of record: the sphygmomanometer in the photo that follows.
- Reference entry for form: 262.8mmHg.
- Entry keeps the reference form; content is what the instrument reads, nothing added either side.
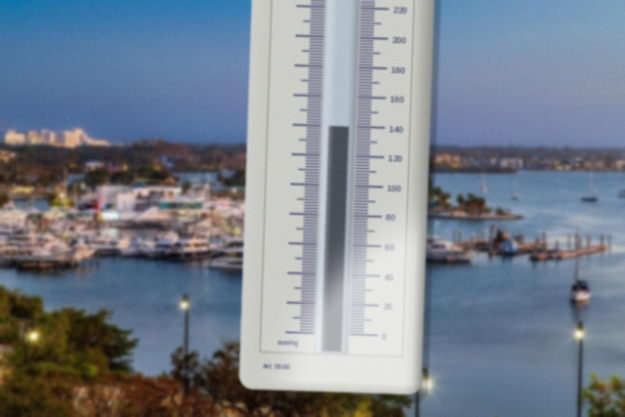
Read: 140mmHg
